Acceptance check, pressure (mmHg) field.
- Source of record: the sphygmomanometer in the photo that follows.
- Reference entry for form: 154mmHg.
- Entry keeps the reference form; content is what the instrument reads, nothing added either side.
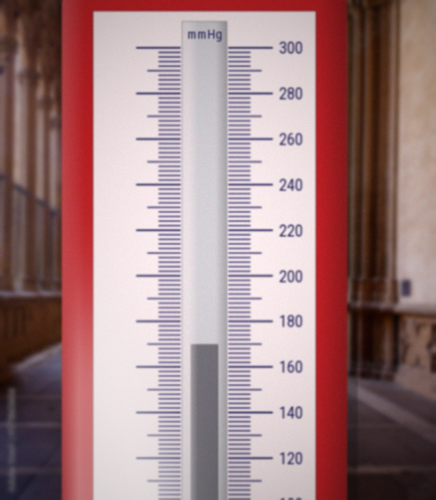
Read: 170mmHg
